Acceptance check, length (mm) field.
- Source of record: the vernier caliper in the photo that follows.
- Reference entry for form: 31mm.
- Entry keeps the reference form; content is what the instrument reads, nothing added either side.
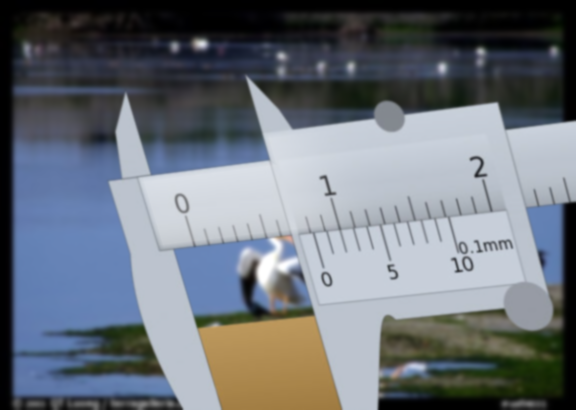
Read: 8.2mm
